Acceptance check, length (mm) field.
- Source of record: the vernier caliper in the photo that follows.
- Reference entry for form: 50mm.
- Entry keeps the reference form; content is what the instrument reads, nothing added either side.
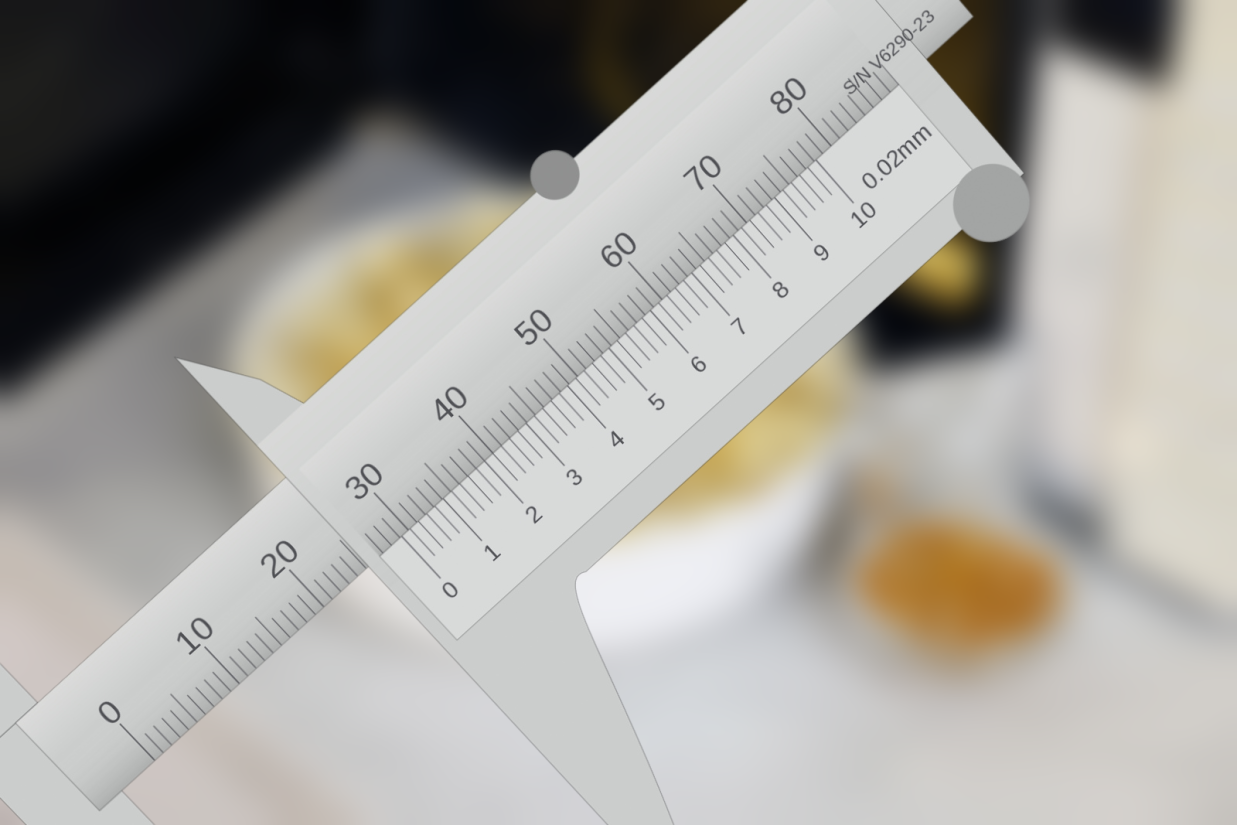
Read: 29.2mm
